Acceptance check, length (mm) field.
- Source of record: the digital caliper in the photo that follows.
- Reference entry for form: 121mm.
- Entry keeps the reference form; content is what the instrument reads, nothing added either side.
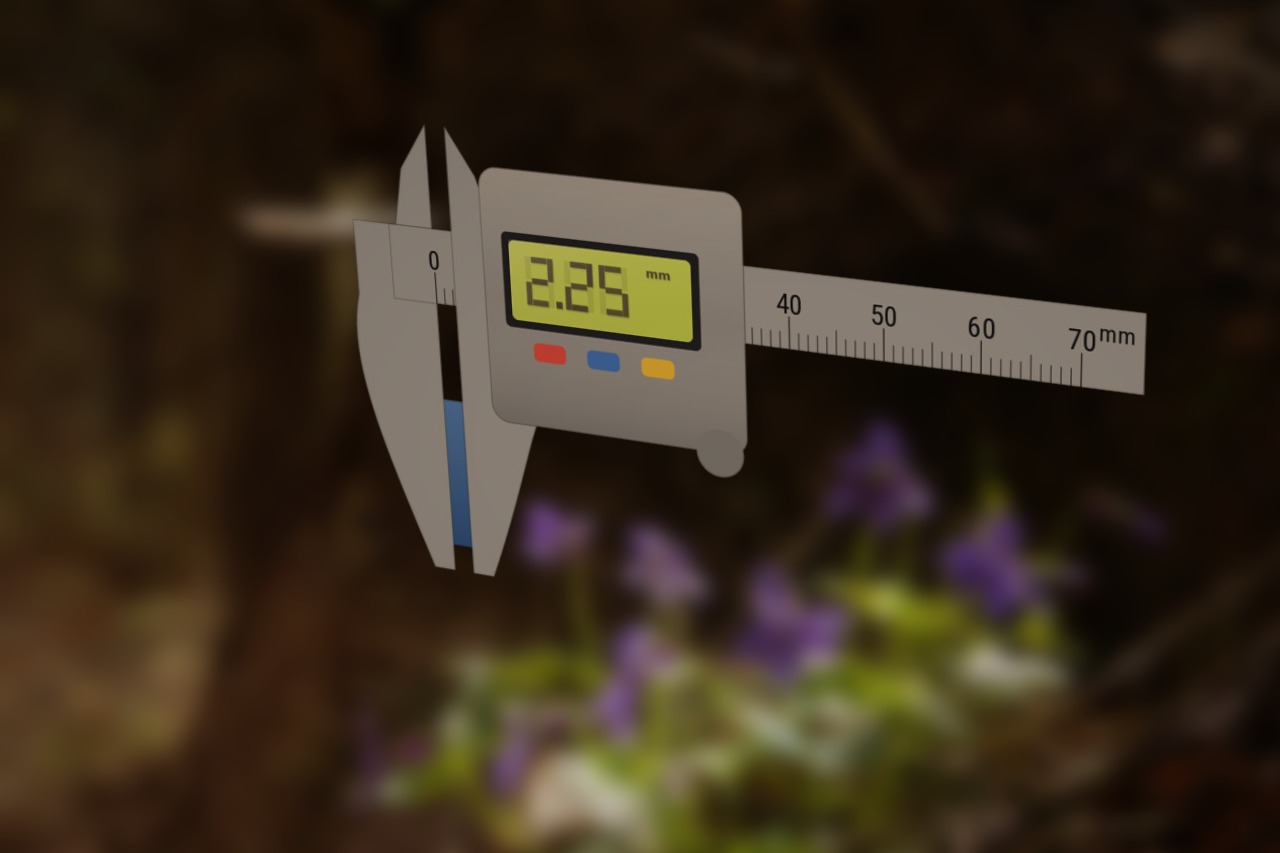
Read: 2.25mm
